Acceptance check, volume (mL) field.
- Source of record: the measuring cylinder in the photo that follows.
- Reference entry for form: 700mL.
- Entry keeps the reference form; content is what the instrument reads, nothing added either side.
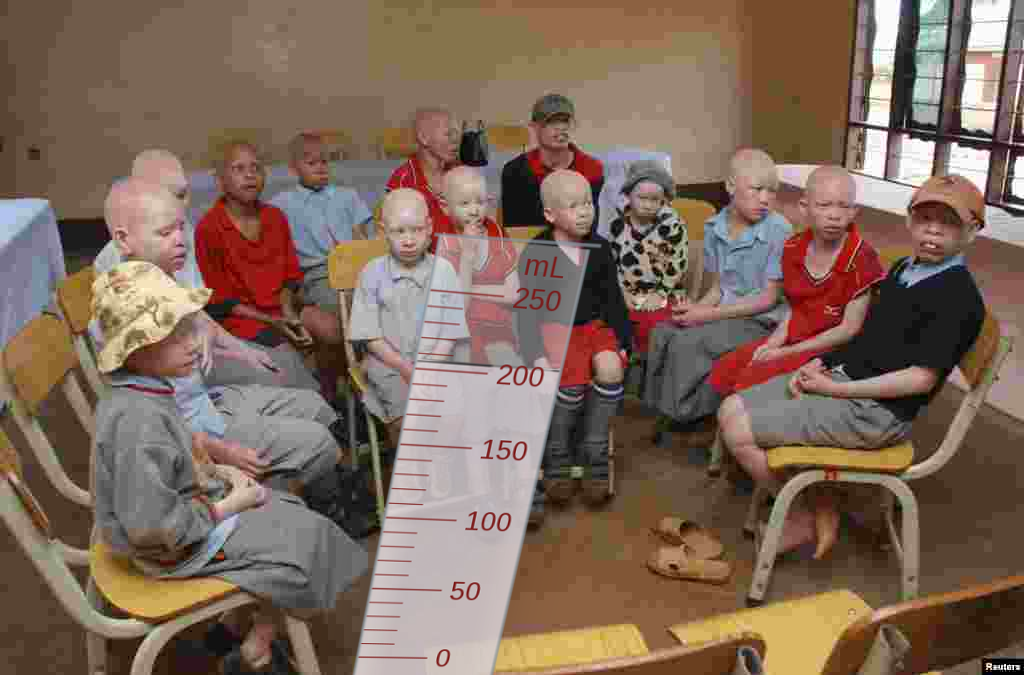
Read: 205mL
